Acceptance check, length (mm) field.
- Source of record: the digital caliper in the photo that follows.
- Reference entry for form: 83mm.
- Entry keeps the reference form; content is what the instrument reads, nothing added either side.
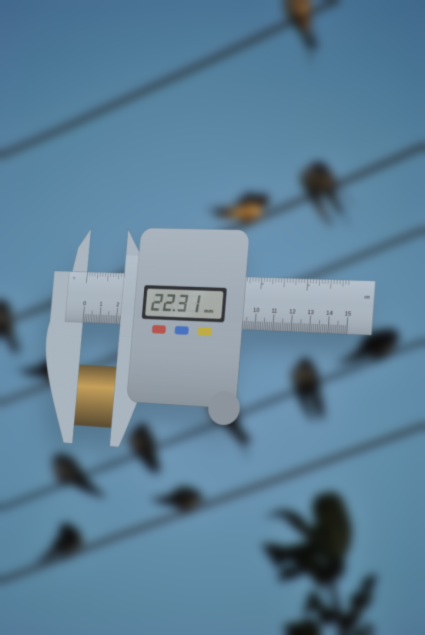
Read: 22.31mm
